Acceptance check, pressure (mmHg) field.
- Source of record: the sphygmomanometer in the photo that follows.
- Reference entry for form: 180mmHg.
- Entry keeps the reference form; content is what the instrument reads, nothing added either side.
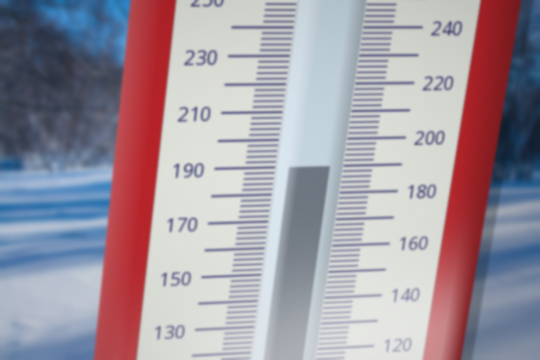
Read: 190mmHg
